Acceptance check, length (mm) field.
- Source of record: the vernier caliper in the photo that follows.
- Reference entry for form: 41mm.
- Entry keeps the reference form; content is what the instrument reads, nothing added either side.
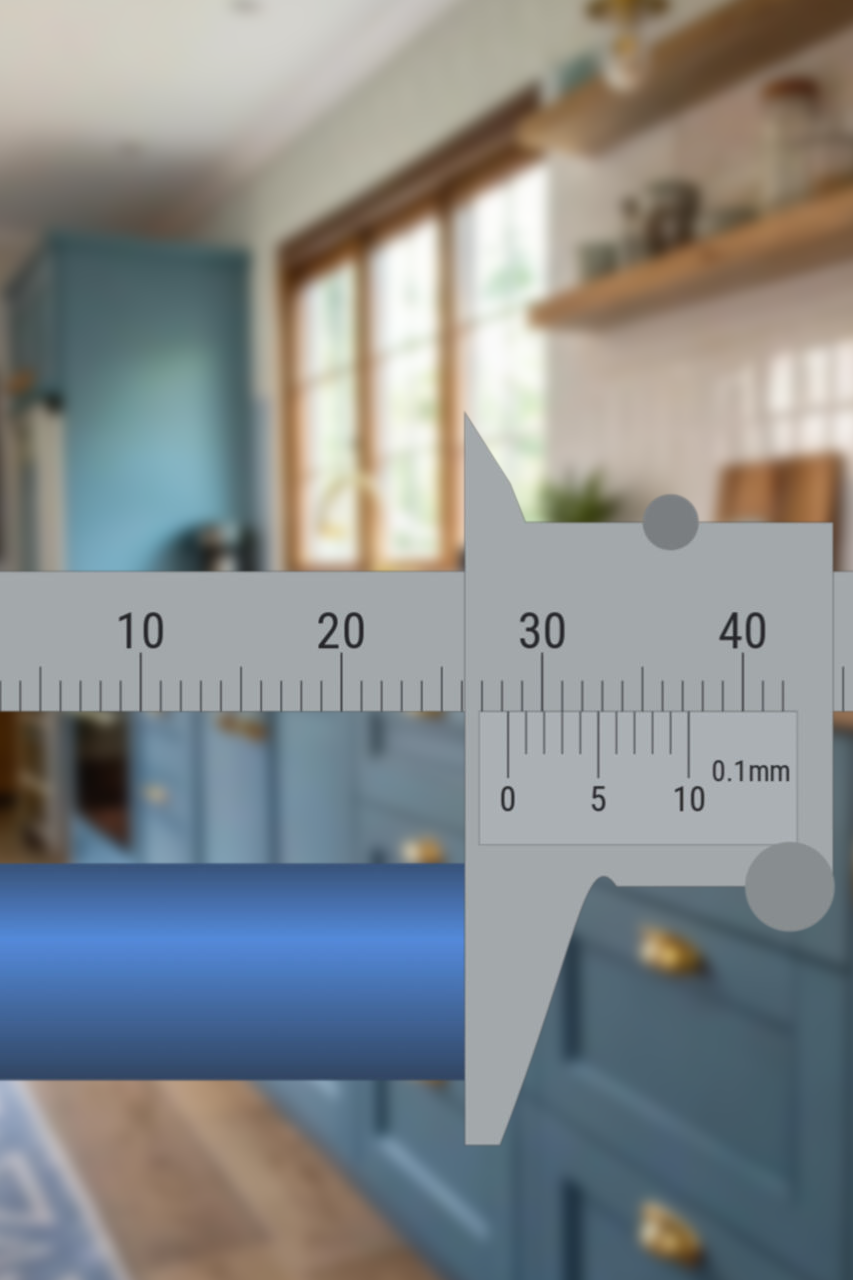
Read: 28.3mm
